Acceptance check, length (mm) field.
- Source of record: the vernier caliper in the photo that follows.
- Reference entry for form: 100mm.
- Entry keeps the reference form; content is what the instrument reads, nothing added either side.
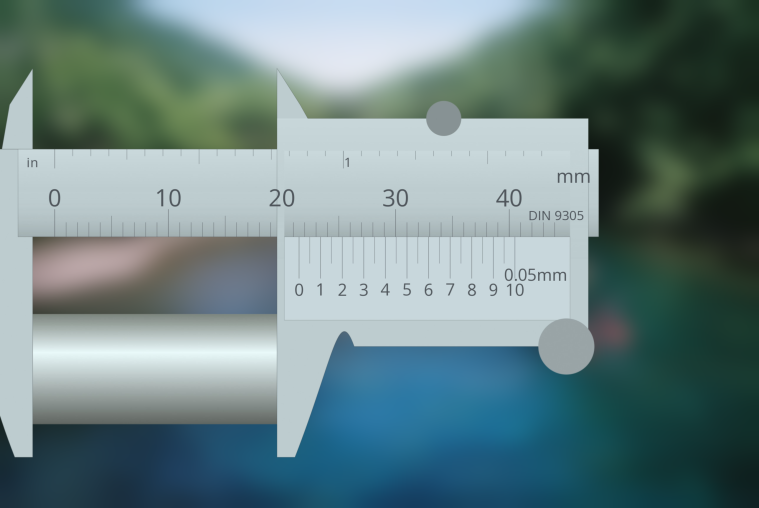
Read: 21.5mm
